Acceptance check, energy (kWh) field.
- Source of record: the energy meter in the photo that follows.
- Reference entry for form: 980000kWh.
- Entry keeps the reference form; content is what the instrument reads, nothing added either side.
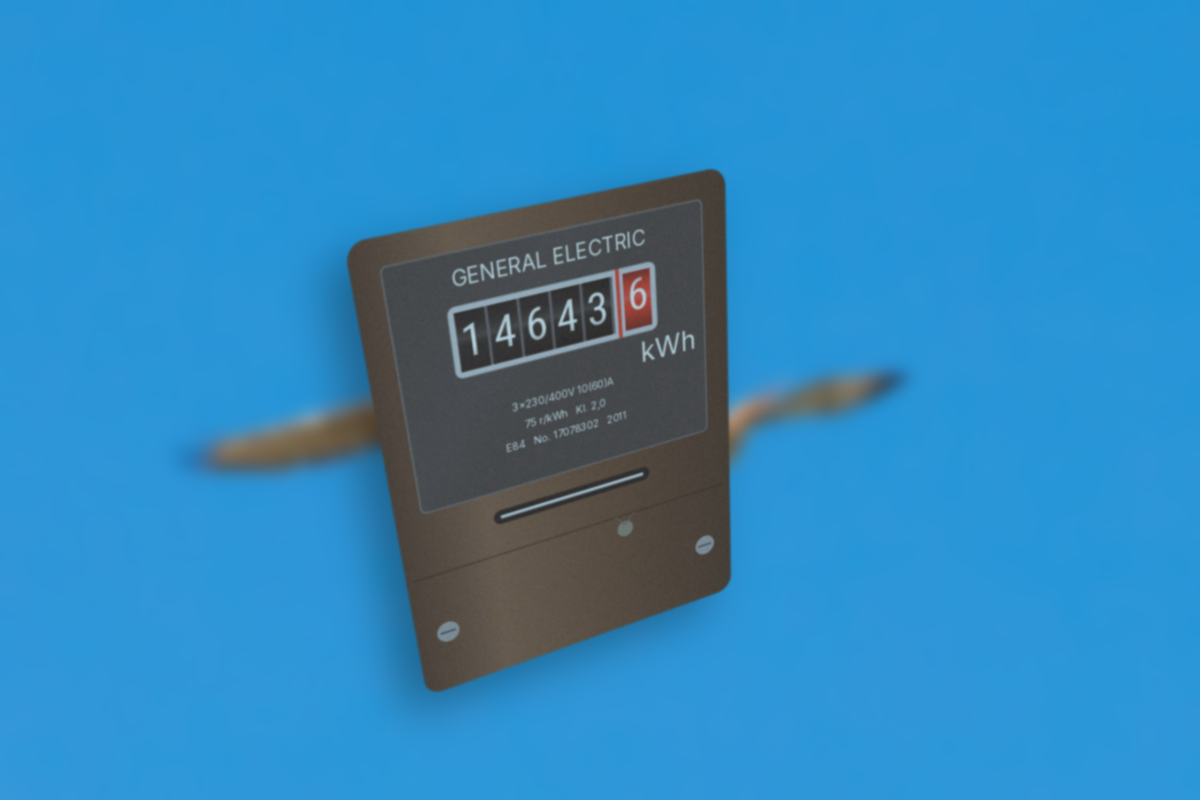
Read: 14643.6kWh
